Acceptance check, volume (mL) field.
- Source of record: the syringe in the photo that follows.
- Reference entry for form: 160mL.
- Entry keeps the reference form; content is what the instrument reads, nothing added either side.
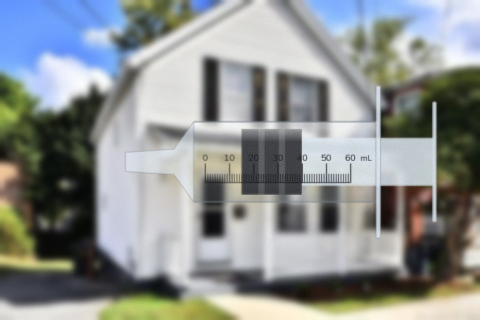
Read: 15mL
